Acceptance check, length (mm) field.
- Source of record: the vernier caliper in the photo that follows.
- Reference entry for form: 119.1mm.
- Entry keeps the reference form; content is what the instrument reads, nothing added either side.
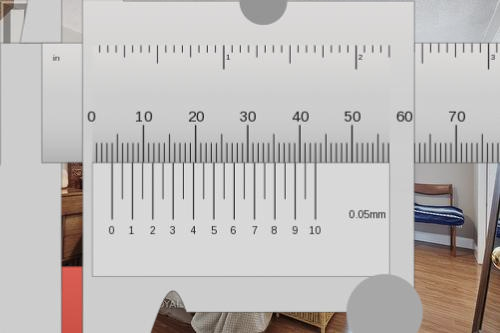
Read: 4.0mm
